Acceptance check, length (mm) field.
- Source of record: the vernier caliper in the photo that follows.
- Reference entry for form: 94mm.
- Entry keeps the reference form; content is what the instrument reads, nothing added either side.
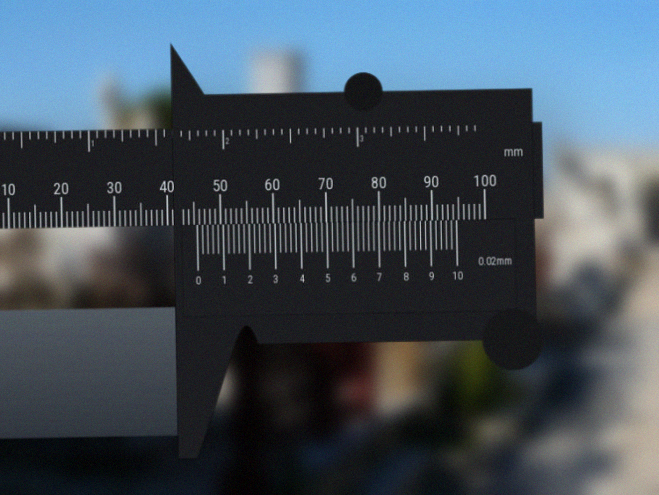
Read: 45.6mm
